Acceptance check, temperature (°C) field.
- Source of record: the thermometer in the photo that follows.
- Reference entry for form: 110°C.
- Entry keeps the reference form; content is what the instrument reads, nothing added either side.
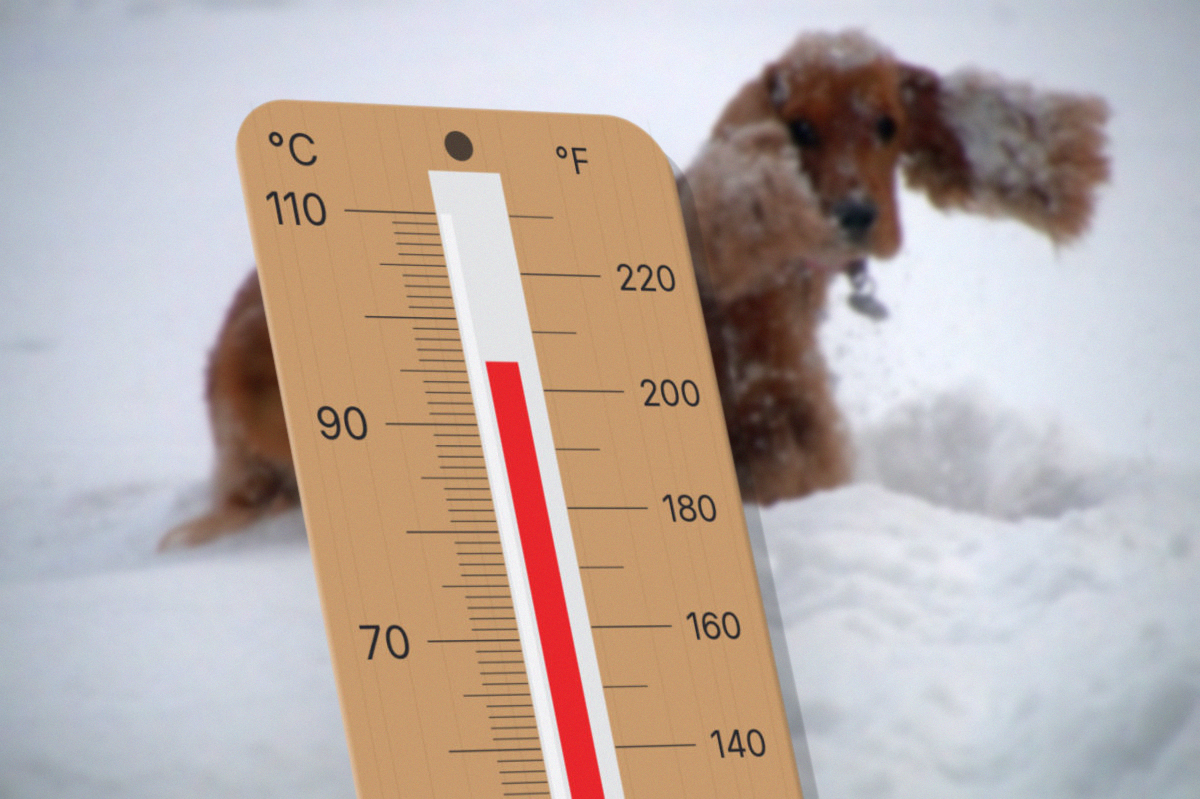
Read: 96°C
